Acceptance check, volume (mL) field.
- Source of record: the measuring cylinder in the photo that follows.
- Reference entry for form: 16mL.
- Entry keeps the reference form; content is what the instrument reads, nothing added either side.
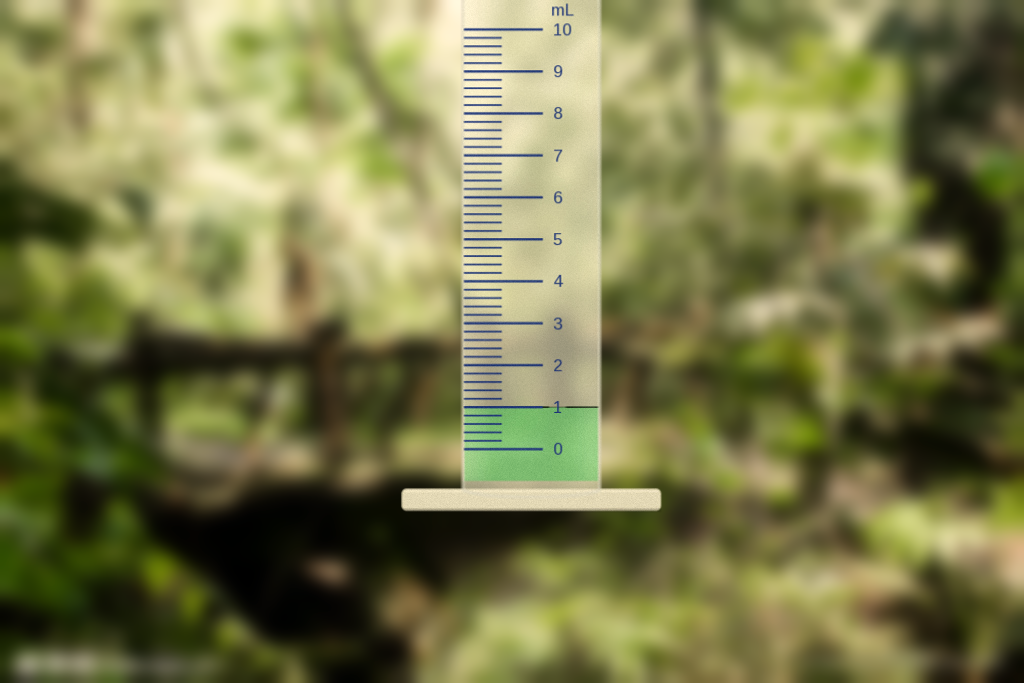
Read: 1mL
